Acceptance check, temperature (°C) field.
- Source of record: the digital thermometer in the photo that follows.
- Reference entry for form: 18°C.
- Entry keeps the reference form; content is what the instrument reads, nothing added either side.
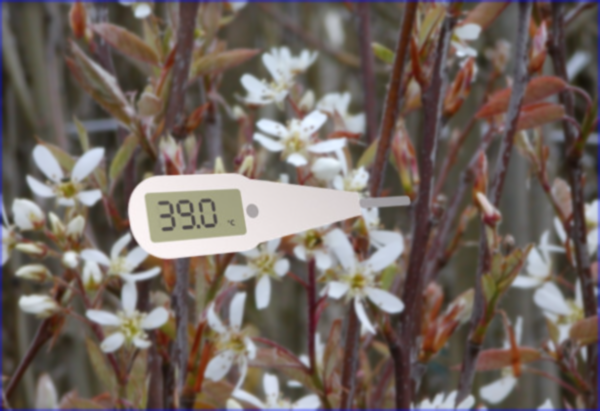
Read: 39.0°C
